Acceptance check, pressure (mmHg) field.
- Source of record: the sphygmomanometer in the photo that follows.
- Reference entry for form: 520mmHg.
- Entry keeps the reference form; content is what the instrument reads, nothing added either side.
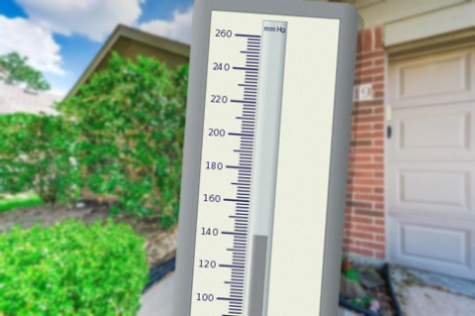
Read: 140mmHg
